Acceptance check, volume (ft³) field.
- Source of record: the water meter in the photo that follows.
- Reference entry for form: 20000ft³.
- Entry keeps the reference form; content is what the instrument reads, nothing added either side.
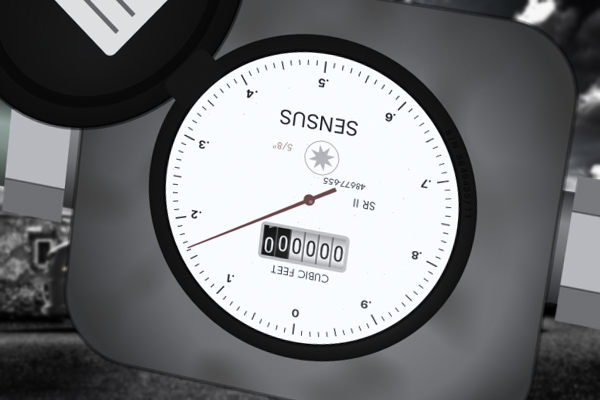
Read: 0.16ft³
